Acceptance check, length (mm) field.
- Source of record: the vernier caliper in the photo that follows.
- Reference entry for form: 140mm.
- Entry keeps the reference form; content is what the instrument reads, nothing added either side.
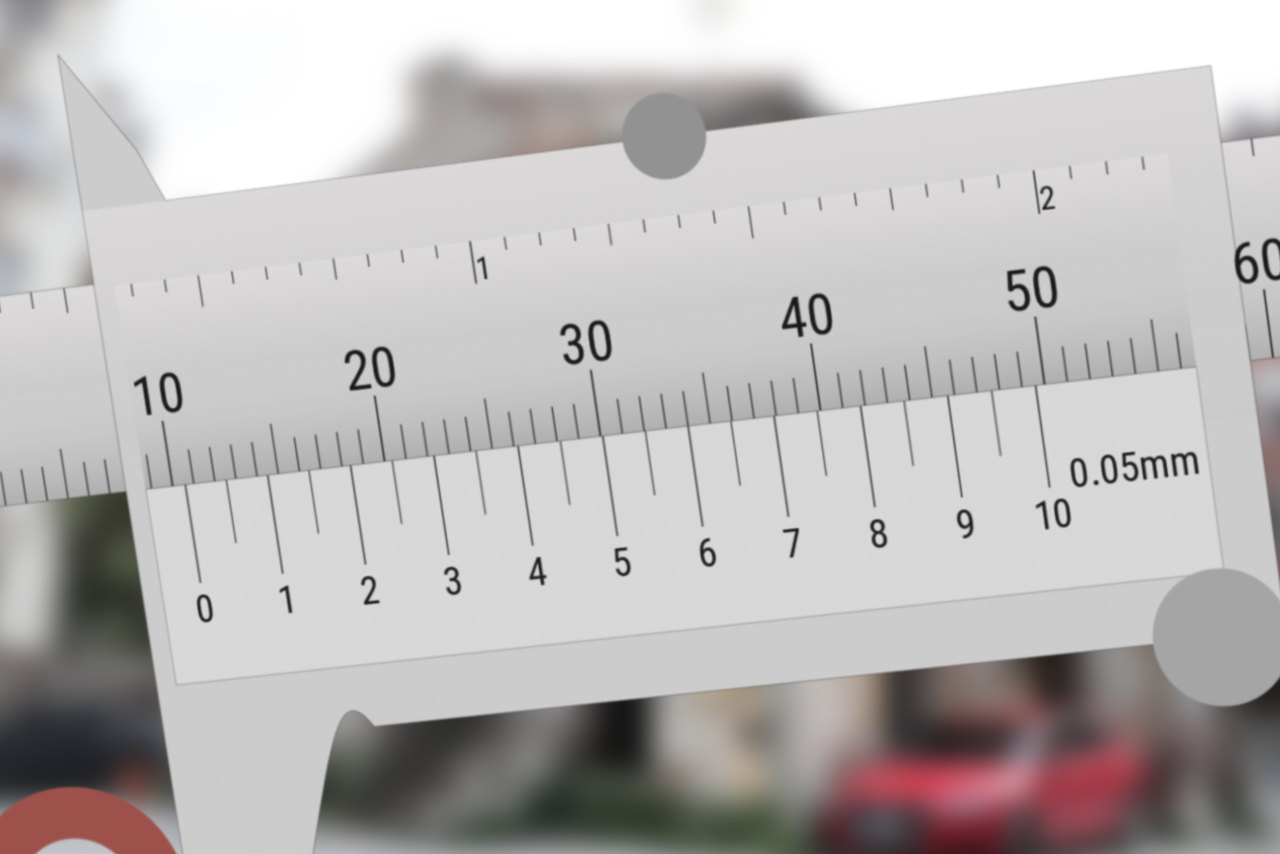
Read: 10.6mm
